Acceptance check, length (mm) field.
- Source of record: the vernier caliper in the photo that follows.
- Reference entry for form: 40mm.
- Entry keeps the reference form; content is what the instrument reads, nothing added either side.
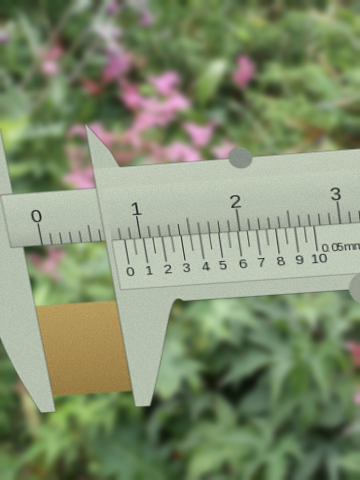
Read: 8.4mm
